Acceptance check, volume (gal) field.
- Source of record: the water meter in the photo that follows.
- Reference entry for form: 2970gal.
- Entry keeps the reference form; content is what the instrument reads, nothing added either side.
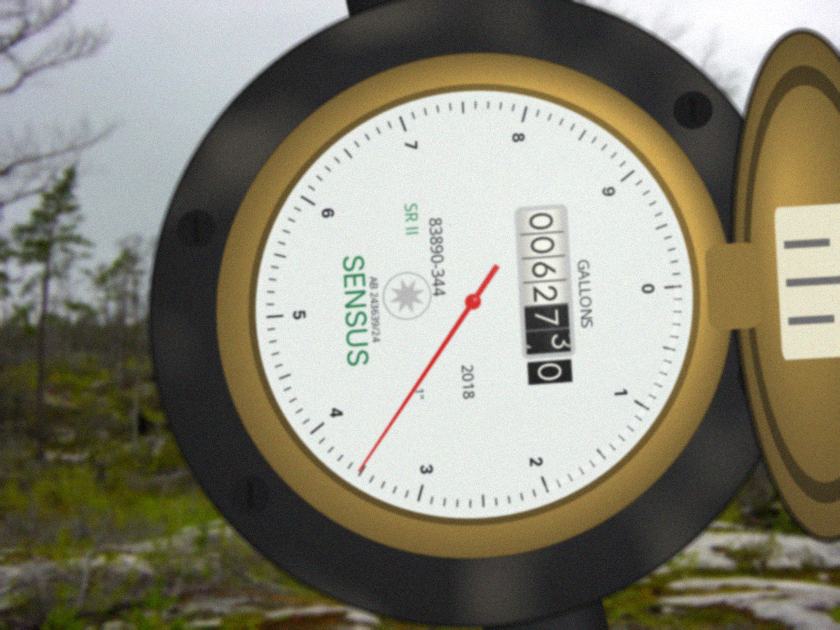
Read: 62733.5gal
